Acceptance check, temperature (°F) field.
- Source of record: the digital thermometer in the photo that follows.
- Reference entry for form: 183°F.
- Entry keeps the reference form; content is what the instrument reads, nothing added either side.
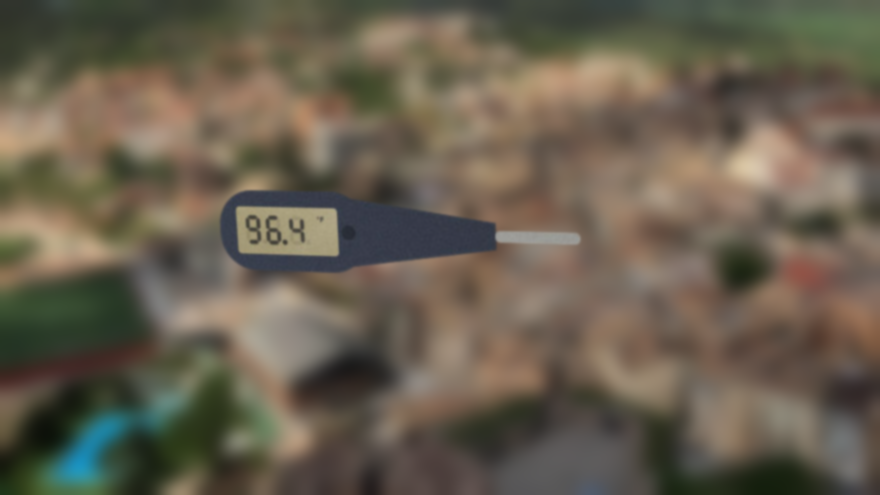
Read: 96.4°F
